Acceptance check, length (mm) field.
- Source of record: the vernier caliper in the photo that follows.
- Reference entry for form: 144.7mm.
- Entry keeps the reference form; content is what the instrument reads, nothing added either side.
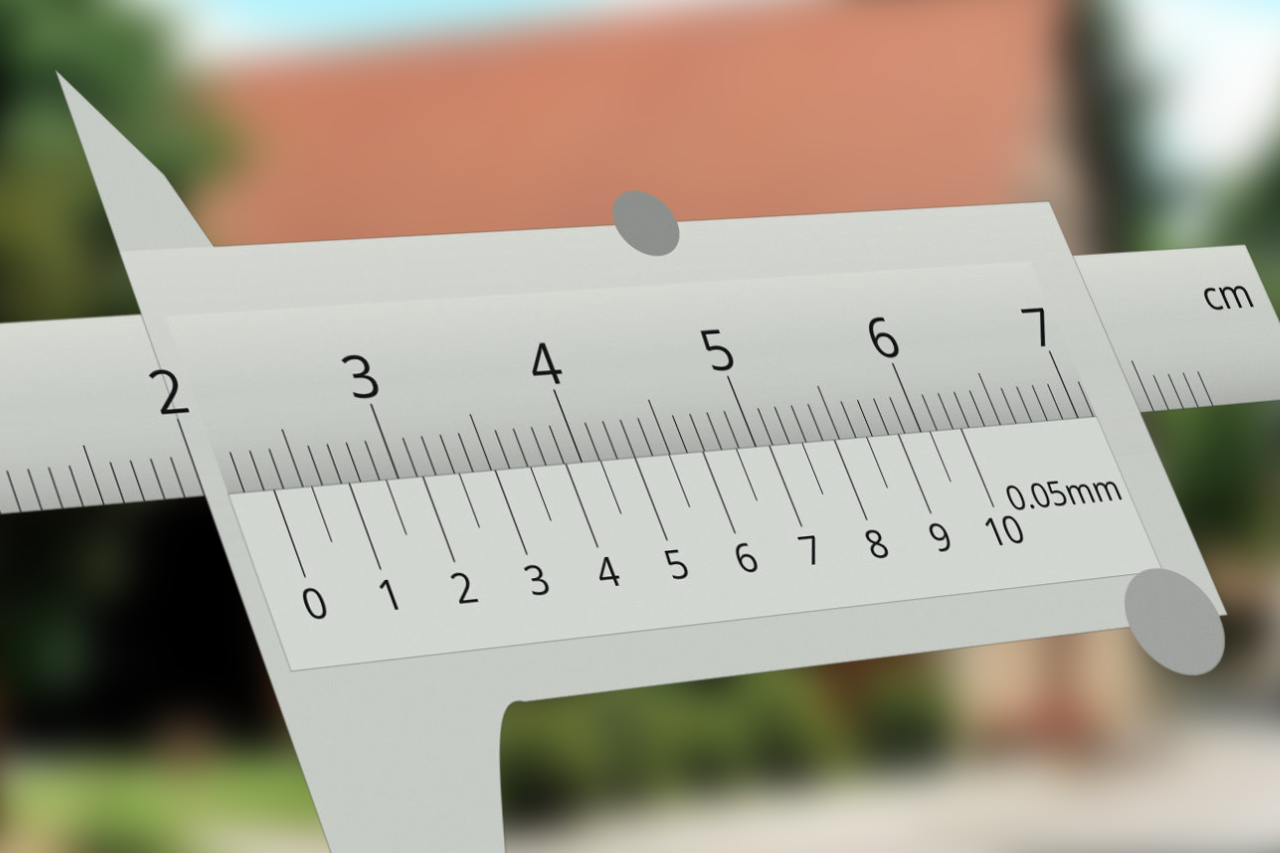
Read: 23.5mm
